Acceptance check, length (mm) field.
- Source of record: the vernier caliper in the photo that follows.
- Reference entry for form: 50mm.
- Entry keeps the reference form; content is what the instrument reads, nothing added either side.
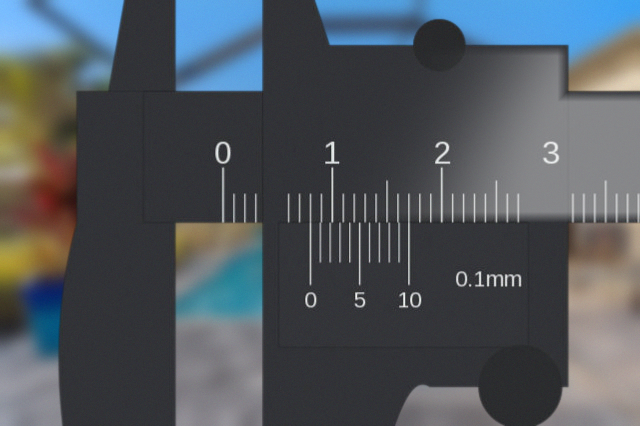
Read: 8.0mm
